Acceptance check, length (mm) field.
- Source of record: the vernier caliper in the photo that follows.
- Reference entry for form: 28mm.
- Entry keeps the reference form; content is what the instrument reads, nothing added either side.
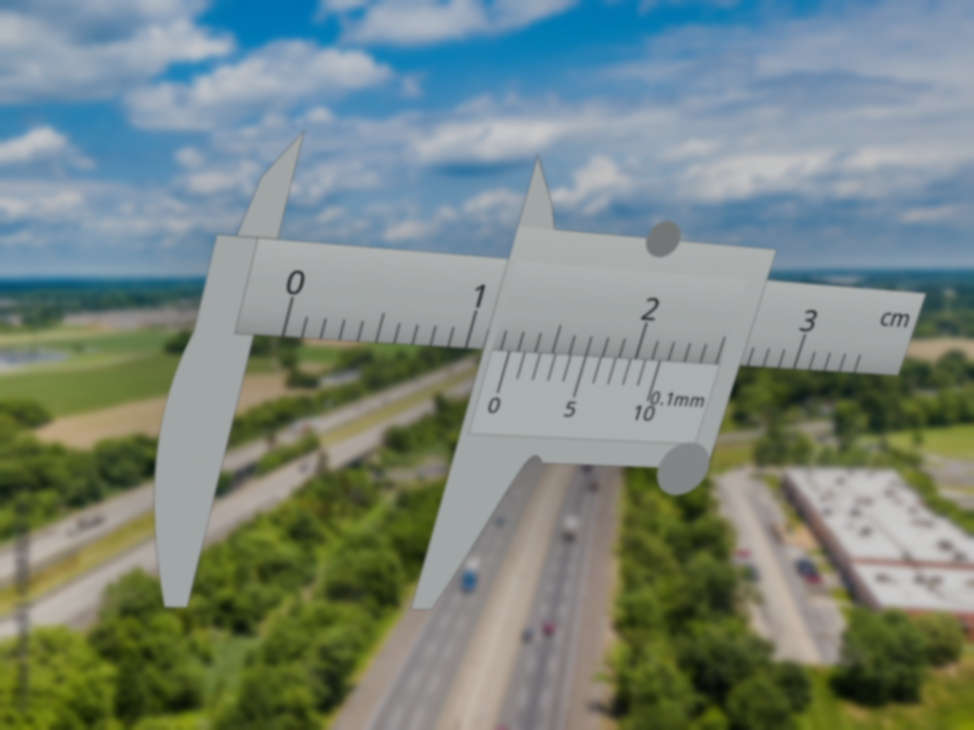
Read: 12.5mm
